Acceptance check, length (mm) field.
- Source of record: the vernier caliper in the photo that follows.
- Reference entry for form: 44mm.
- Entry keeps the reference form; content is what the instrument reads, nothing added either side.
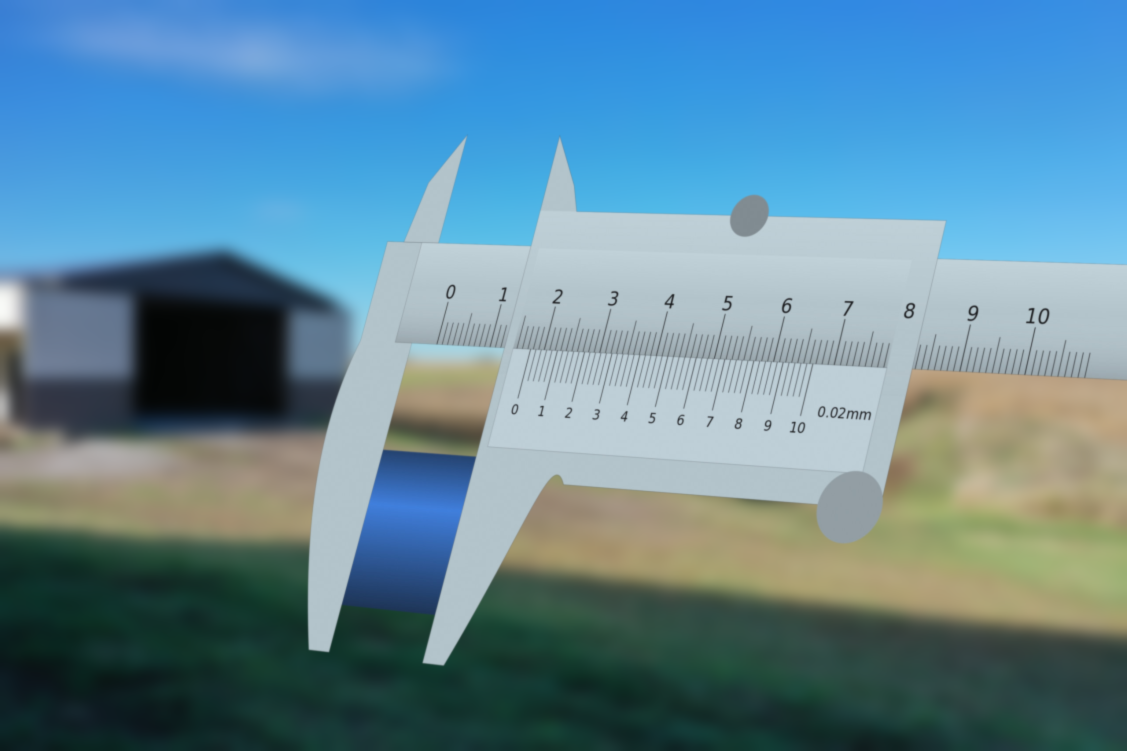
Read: 17.5mm
